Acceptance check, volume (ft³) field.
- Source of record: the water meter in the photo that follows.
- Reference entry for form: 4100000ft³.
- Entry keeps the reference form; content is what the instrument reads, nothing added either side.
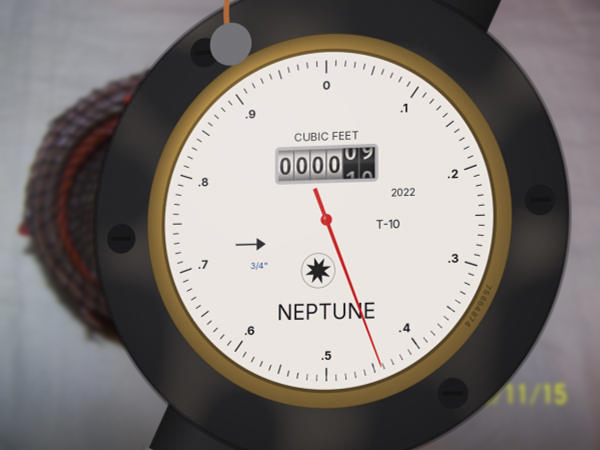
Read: 9.44ft³
